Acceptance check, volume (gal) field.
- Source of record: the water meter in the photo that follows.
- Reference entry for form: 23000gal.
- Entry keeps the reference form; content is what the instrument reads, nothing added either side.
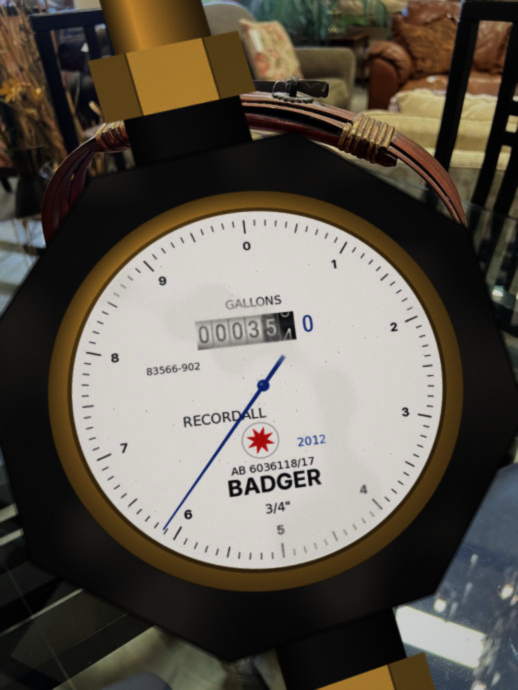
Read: 3536.1gal
